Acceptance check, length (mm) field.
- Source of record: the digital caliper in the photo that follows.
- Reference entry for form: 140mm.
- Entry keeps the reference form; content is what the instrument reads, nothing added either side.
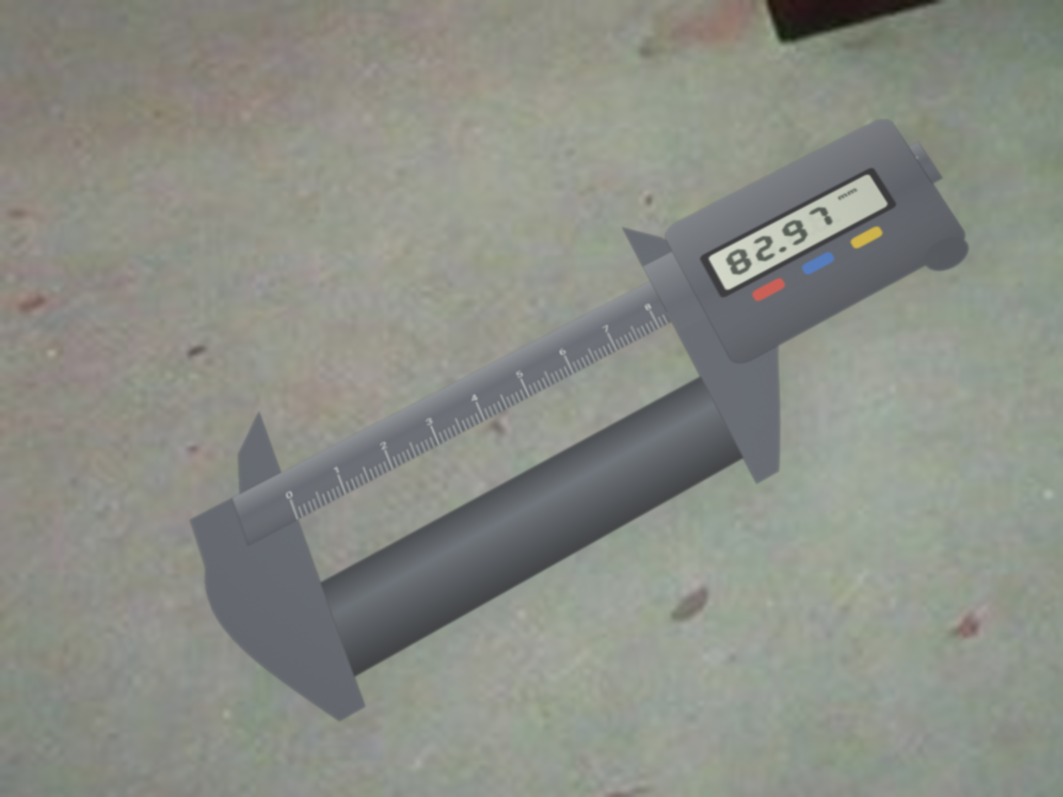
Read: 82.97mm
